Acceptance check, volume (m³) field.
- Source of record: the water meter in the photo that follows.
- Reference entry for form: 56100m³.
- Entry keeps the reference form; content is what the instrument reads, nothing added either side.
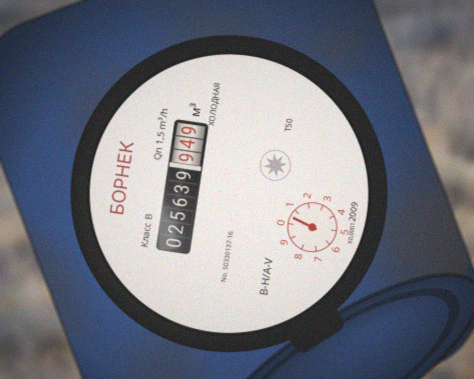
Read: 25639.9490m³
